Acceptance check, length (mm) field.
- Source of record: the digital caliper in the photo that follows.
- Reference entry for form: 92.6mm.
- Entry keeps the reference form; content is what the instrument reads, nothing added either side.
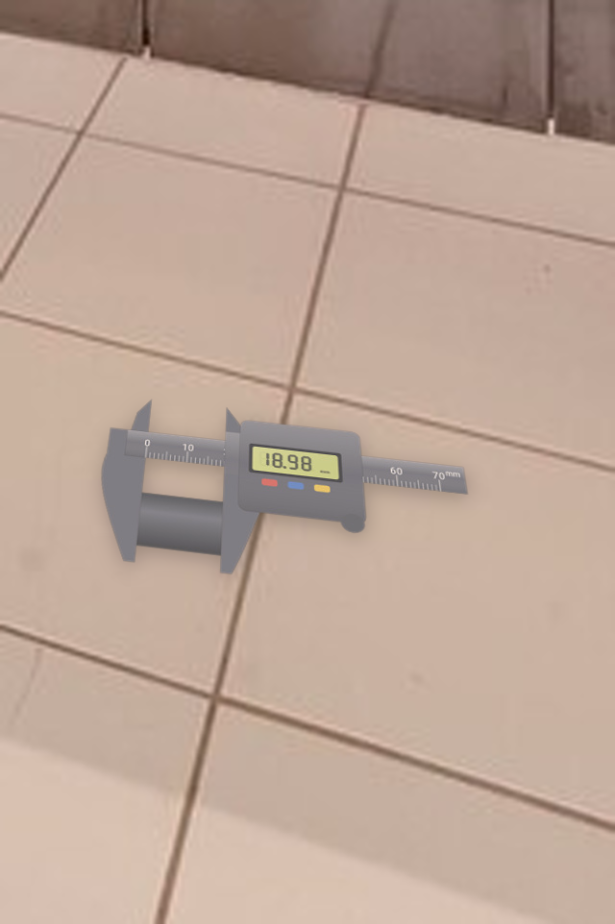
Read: 18.98mm
